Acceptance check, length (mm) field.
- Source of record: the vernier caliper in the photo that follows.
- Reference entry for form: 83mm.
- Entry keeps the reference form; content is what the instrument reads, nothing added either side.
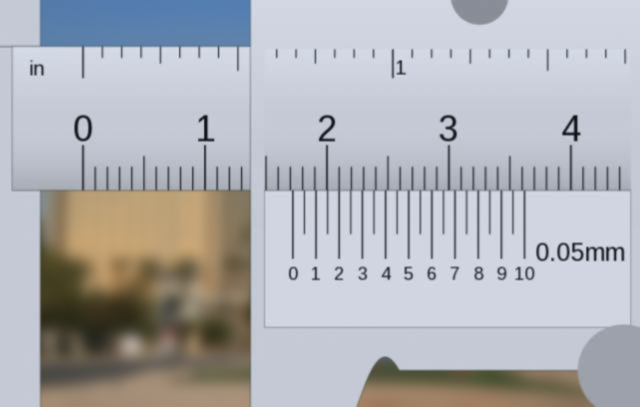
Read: 17.2mm
